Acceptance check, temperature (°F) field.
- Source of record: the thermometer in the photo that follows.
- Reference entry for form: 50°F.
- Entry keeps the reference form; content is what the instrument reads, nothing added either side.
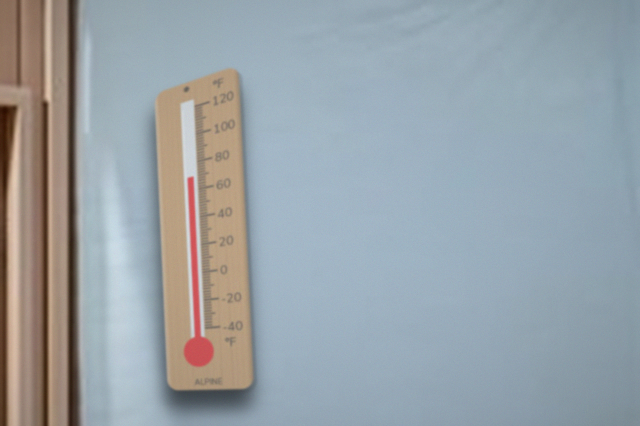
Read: 70°F
